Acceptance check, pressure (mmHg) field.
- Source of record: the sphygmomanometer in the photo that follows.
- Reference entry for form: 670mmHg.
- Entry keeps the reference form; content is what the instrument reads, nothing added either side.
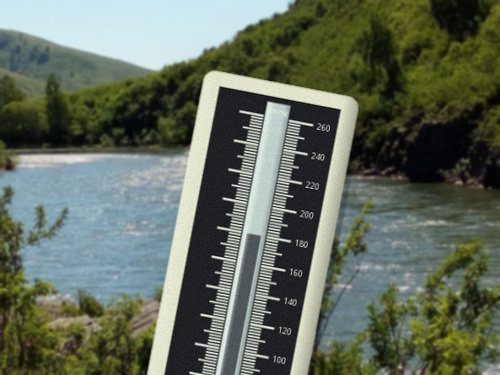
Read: 180mmHg
